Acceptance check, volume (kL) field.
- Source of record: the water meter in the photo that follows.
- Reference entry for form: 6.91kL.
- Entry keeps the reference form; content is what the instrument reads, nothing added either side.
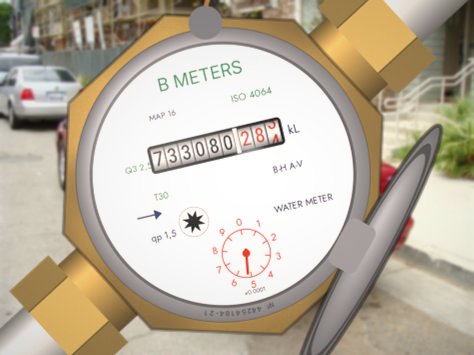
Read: 733080.2835kL
